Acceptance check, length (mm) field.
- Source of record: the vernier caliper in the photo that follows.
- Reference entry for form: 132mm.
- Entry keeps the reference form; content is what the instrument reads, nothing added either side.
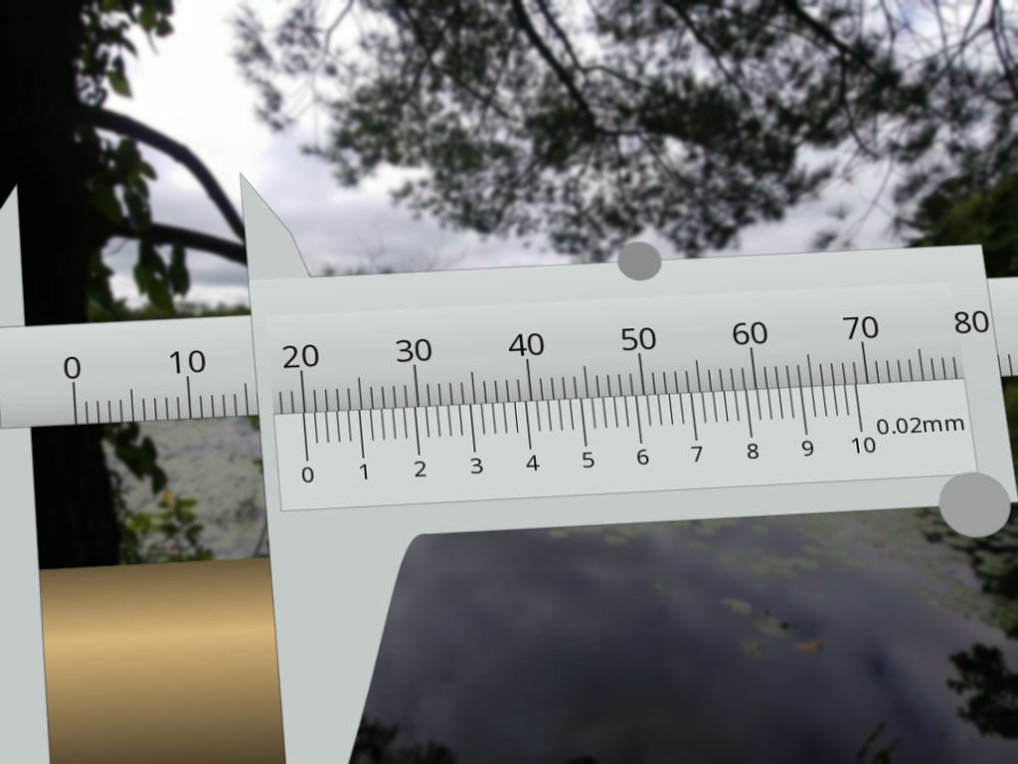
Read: 19.9mm
